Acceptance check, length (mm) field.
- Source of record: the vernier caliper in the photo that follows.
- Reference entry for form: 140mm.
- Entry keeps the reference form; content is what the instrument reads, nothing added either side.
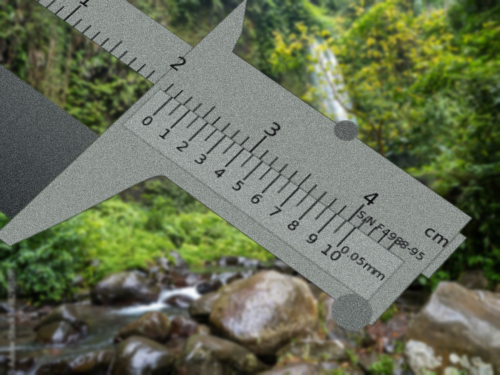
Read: 21.8mm
